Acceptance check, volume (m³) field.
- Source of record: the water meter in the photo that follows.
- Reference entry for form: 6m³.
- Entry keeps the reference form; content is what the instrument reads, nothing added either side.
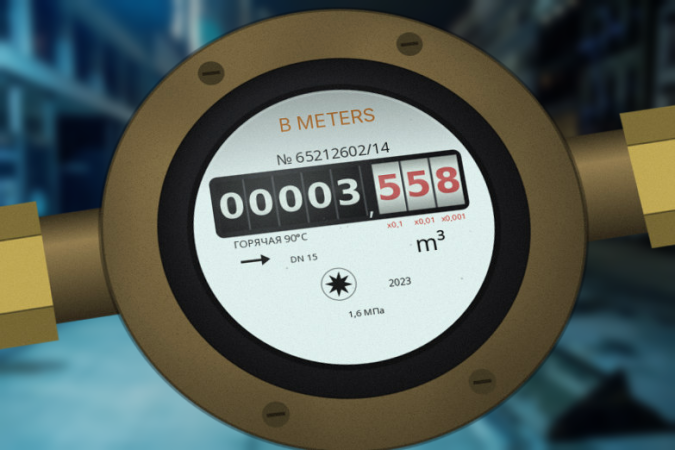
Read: 3.558m³
